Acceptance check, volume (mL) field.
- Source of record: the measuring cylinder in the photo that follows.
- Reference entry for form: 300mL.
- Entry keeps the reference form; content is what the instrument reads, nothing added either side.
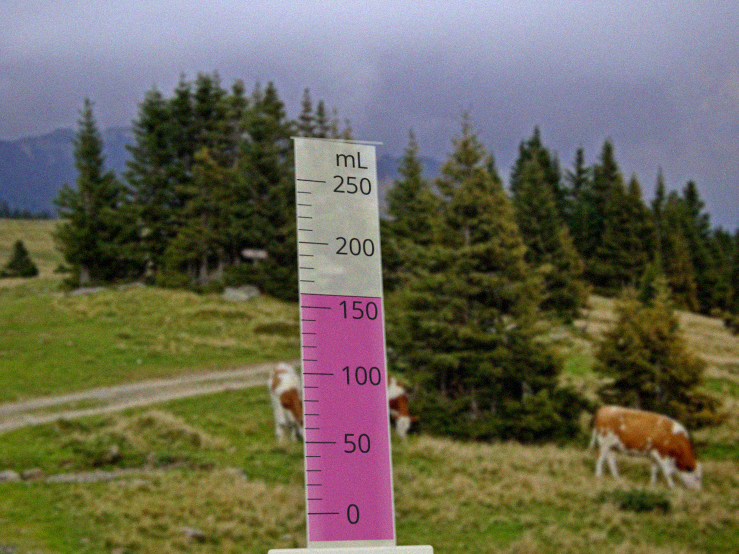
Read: 160mL
